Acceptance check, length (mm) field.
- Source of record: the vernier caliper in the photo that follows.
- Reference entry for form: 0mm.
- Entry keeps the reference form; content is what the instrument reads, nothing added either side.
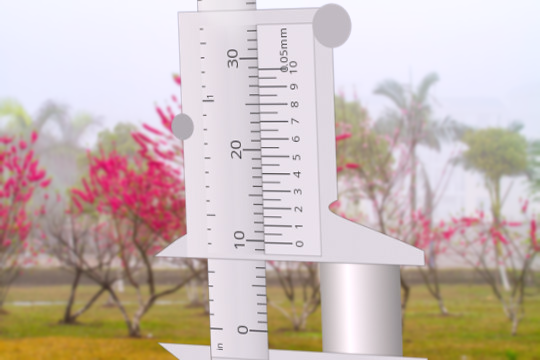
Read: 9.8mm
